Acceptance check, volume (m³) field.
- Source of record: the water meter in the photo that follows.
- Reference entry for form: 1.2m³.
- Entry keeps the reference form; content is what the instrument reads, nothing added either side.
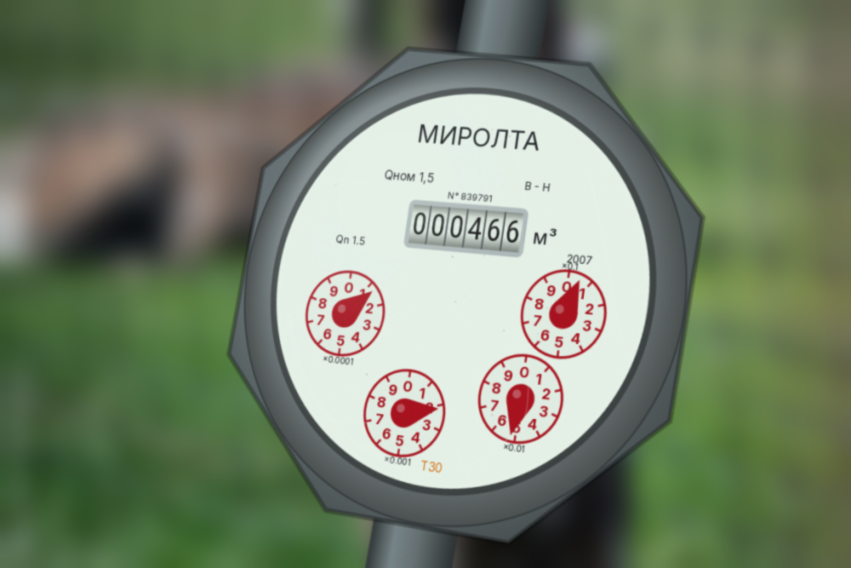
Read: 466.0521m³
